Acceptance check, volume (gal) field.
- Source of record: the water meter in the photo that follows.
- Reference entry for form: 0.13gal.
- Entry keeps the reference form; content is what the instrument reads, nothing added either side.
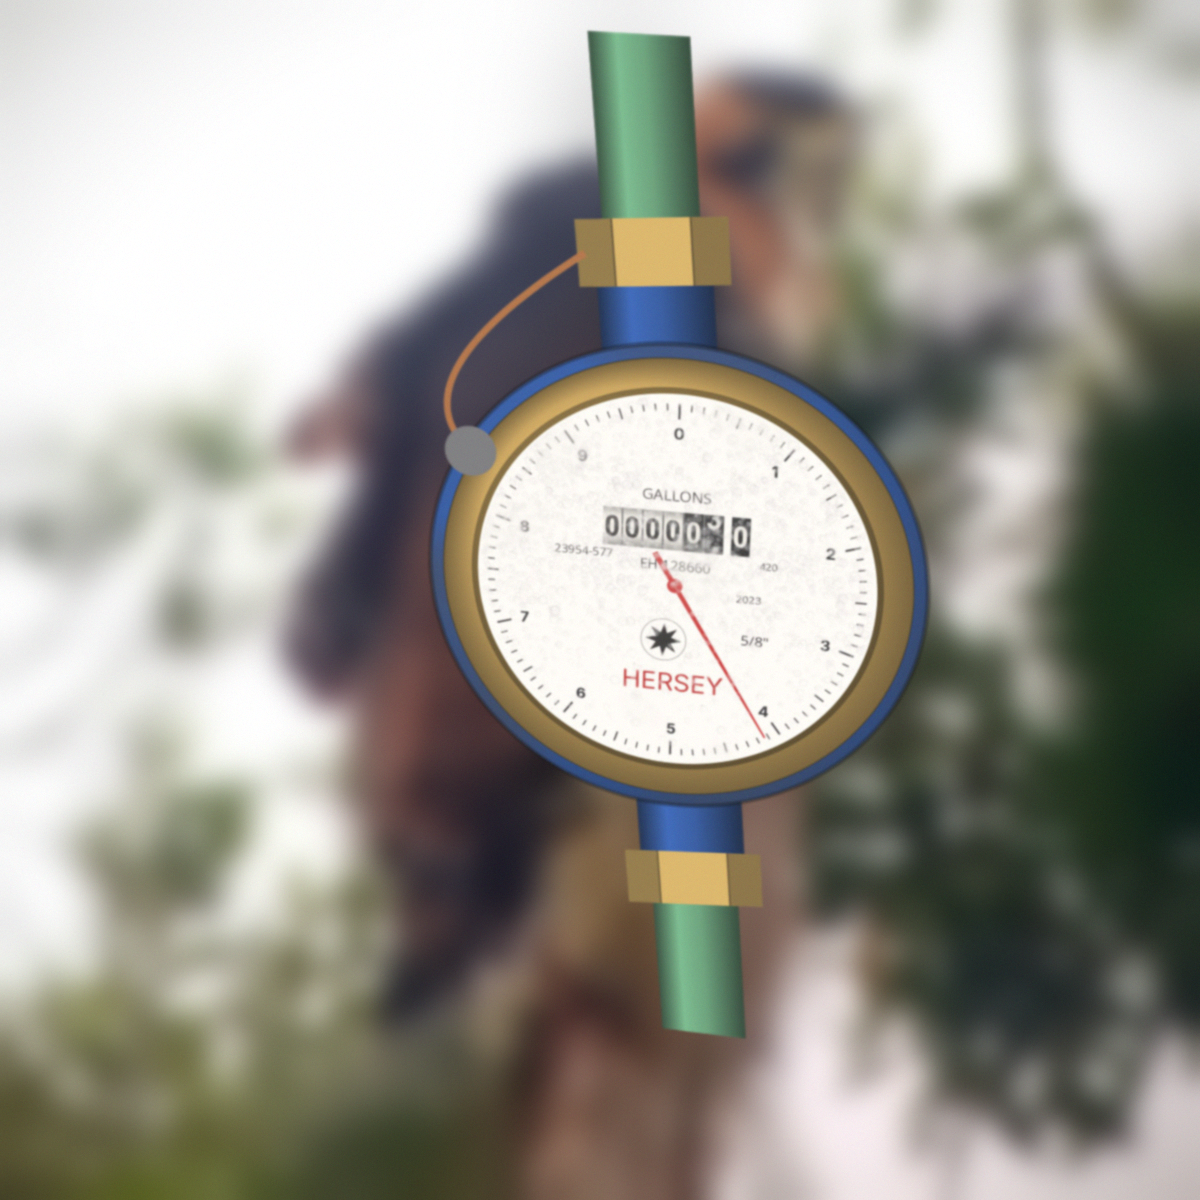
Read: 34.1gal
